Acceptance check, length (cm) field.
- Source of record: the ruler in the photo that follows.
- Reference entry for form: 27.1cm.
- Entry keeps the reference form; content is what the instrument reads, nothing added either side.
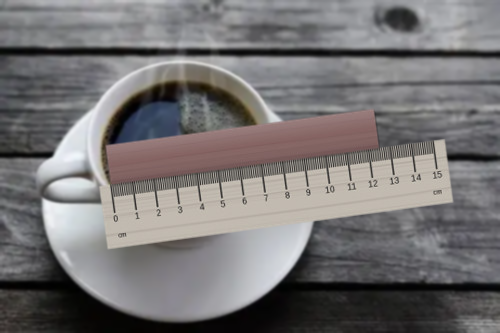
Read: 12.5cm
